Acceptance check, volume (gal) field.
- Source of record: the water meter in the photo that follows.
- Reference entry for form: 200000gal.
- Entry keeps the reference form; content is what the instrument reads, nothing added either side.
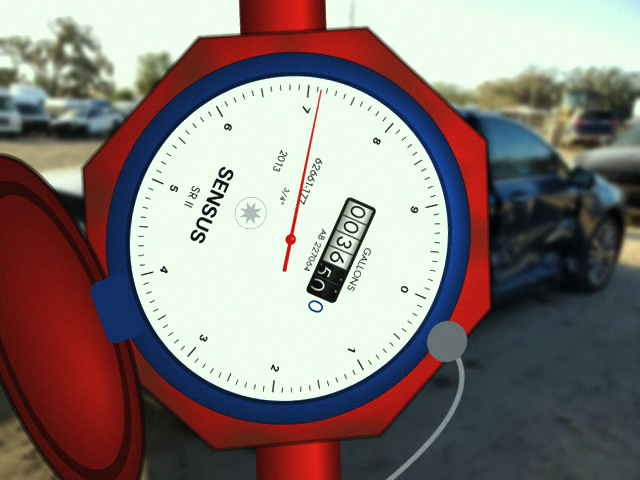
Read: 36497.1gal
